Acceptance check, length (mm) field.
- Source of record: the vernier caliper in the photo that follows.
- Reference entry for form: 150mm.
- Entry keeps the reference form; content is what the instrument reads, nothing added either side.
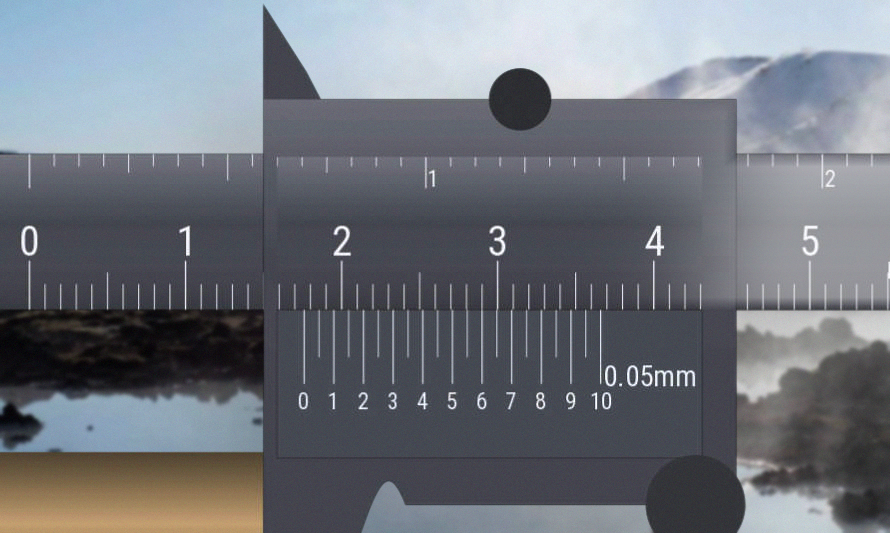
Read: 17.6mm
